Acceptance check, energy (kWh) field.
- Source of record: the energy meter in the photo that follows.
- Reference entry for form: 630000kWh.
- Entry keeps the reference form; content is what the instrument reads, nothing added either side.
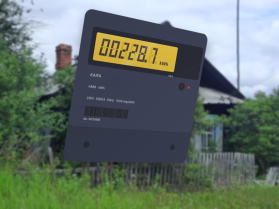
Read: 228.7kWh
